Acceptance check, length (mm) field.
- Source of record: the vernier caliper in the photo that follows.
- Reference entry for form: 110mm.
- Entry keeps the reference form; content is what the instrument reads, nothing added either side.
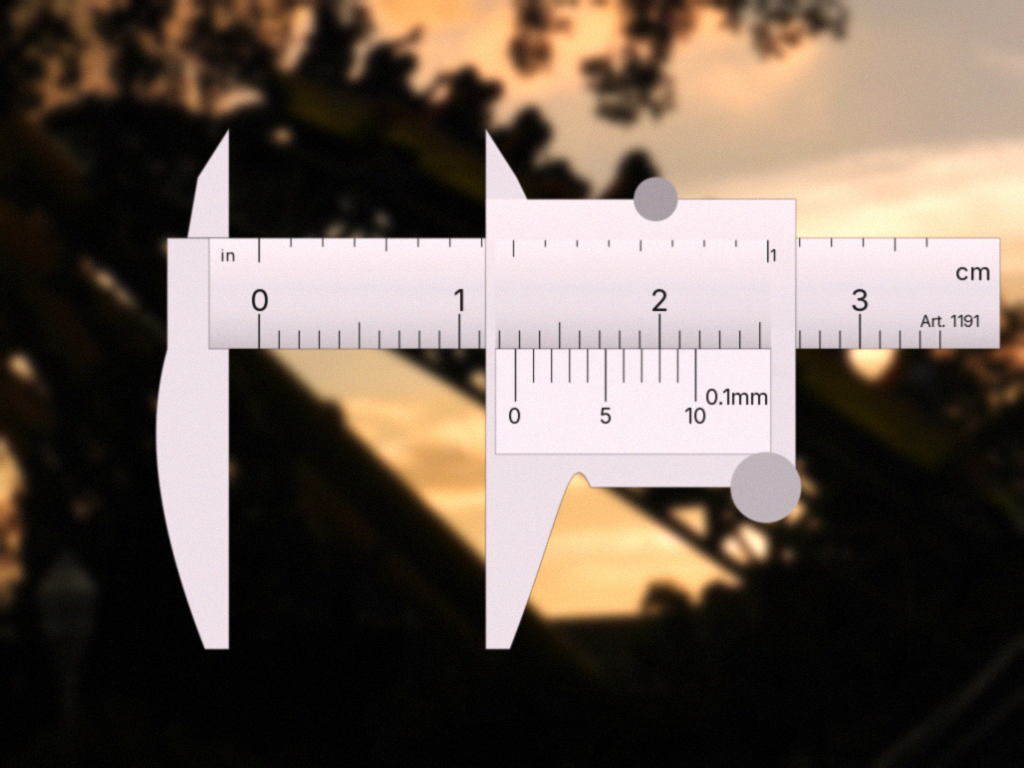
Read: 12.8mm
